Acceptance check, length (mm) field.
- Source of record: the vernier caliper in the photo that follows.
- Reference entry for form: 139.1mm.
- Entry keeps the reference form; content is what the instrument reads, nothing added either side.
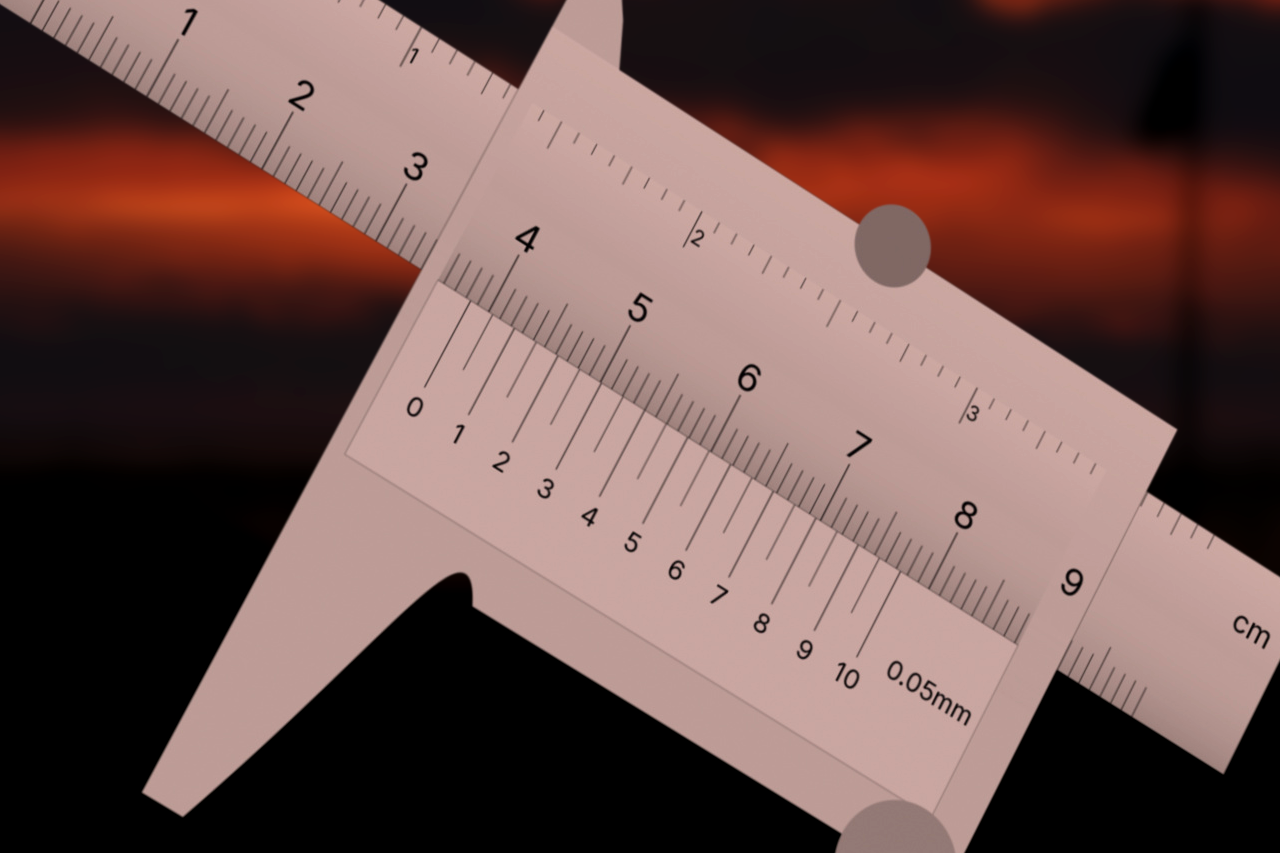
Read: 38.4mm
